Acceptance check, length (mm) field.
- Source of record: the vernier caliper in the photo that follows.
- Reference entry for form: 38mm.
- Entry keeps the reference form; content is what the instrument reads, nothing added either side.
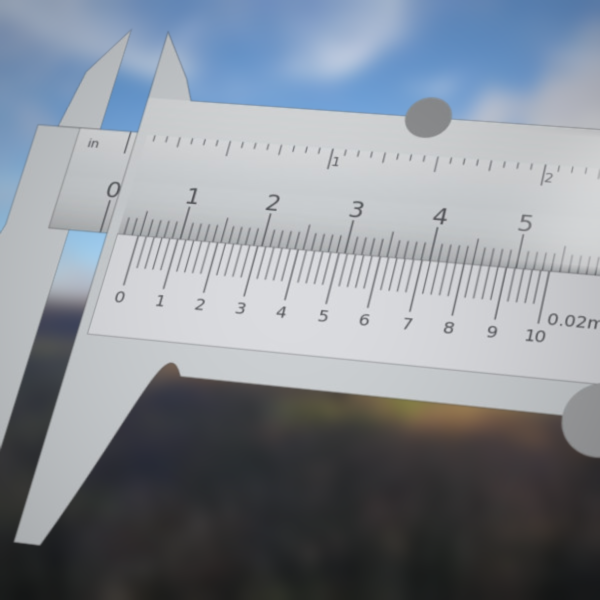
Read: 4.8mm
